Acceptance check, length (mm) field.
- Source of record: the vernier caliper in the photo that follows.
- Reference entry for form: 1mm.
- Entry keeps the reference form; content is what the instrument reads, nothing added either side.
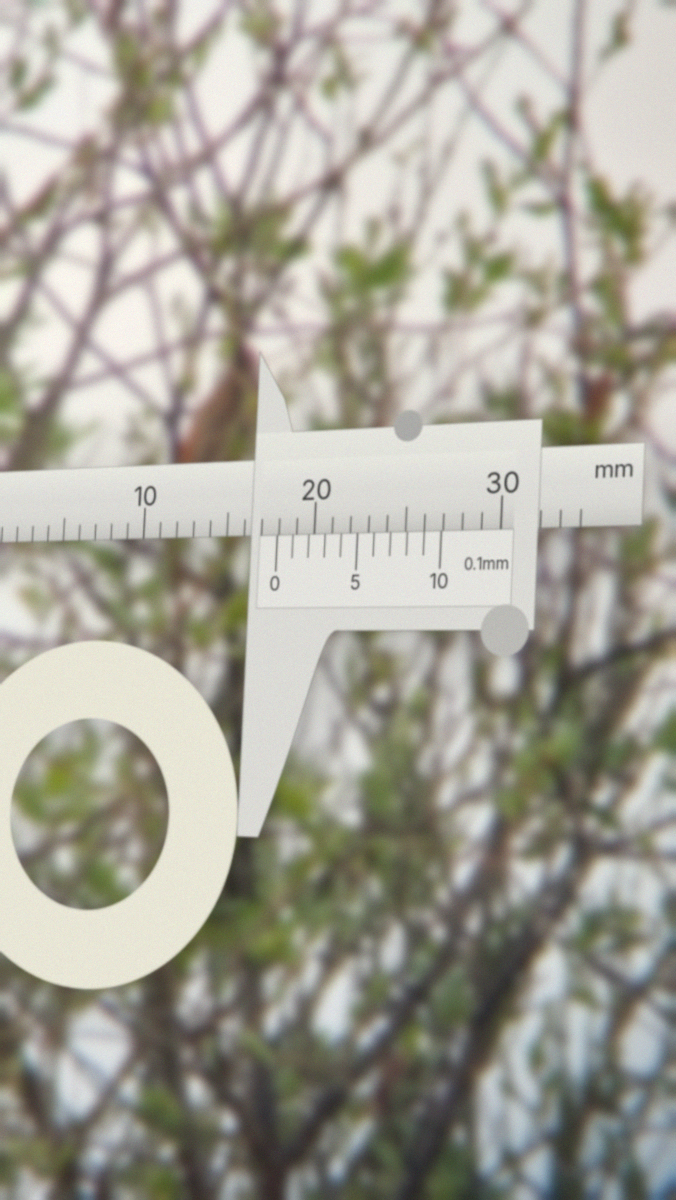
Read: 17.9mm
